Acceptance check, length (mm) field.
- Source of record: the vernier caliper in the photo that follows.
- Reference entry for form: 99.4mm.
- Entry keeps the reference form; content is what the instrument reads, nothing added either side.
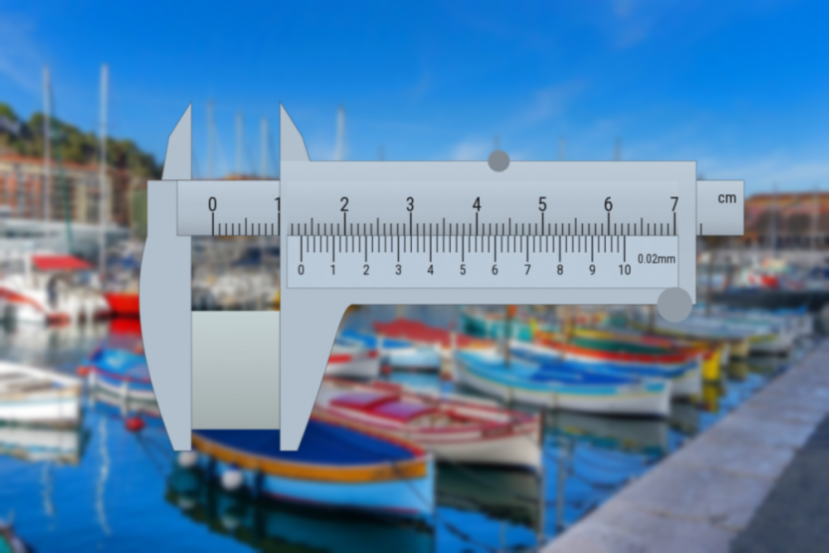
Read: 13.4mm
